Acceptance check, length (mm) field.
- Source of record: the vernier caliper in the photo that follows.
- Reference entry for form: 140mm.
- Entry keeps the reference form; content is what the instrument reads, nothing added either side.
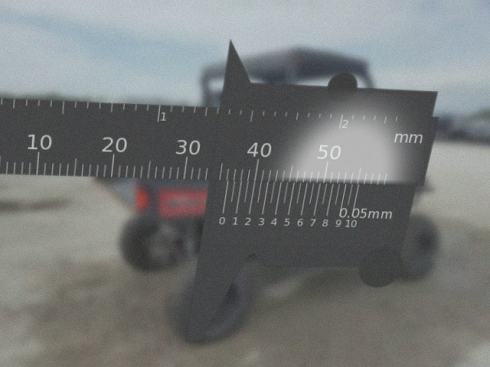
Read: 36.2mm
